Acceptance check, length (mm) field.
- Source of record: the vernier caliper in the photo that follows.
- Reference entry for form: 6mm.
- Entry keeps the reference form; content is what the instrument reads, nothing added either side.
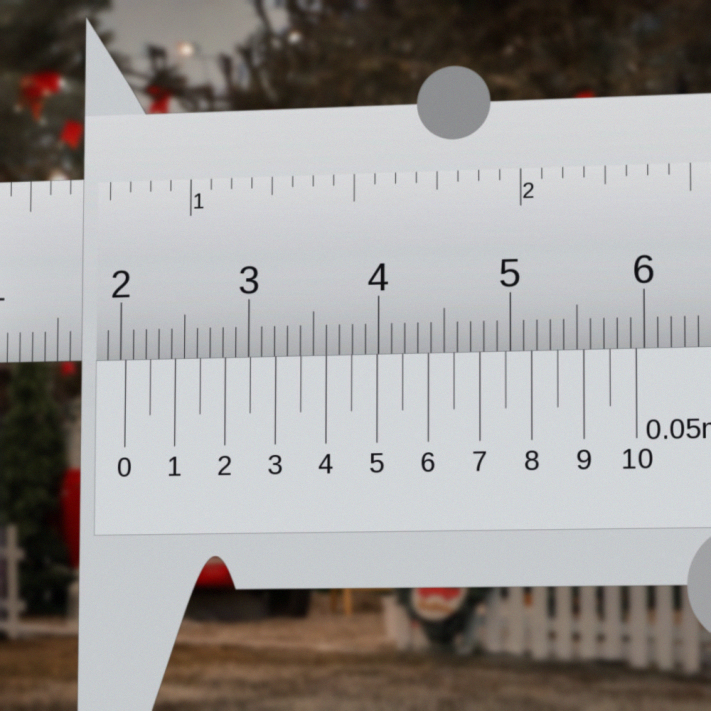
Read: 20.4mm
